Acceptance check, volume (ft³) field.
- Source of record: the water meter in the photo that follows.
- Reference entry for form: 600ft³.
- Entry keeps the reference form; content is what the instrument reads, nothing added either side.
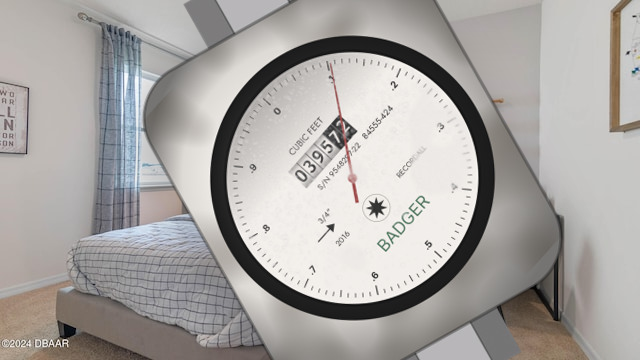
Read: 39572.10ft³
